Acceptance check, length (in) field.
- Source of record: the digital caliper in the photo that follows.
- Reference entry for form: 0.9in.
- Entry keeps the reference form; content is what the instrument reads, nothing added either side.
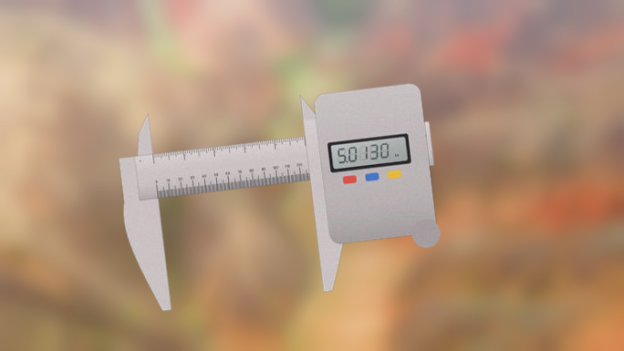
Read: 5.0130in
